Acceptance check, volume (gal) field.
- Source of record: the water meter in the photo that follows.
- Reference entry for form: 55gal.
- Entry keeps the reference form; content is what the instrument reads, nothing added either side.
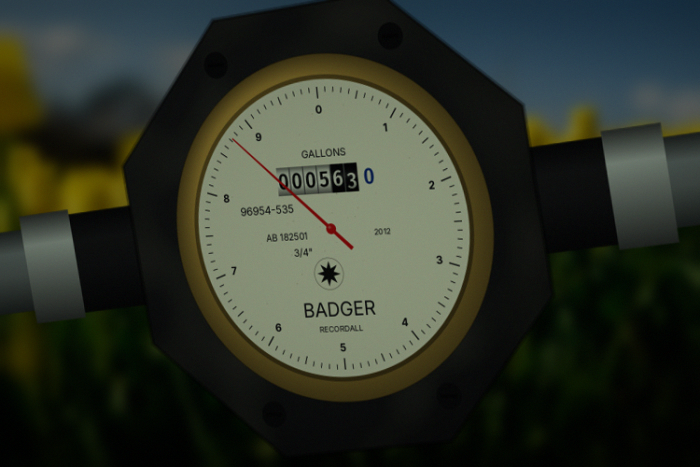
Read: 5628.7gal
